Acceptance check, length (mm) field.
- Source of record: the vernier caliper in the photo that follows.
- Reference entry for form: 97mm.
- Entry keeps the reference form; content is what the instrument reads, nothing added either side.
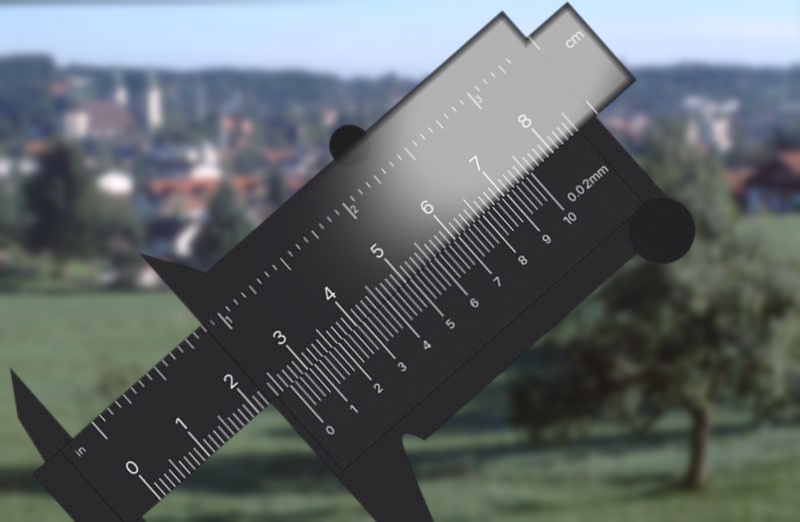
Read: 26.4mm
